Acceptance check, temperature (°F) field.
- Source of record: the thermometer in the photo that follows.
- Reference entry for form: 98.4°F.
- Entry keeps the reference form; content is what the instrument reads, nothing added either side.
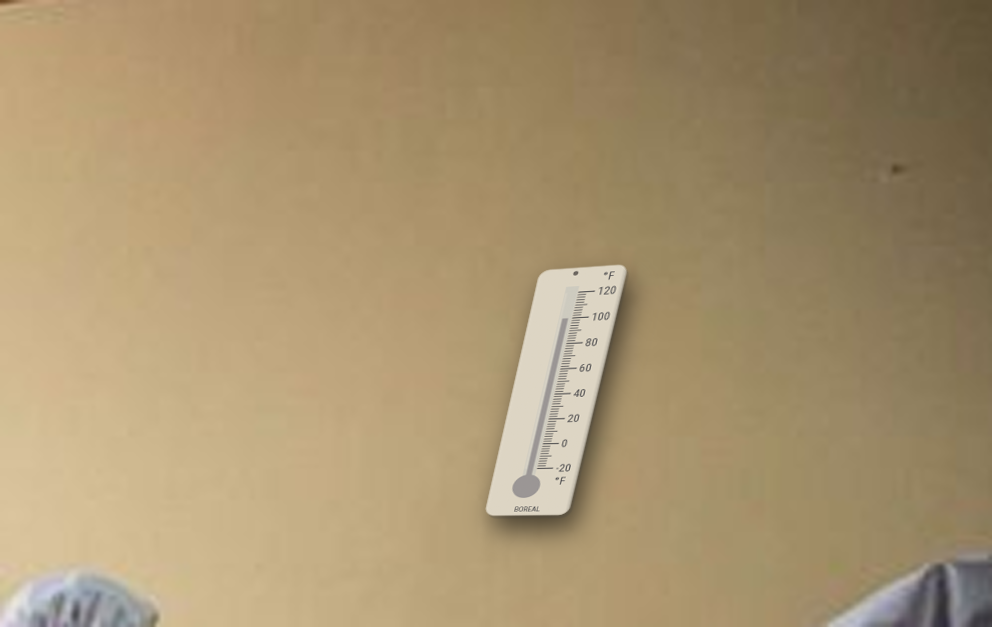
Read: 100°F
